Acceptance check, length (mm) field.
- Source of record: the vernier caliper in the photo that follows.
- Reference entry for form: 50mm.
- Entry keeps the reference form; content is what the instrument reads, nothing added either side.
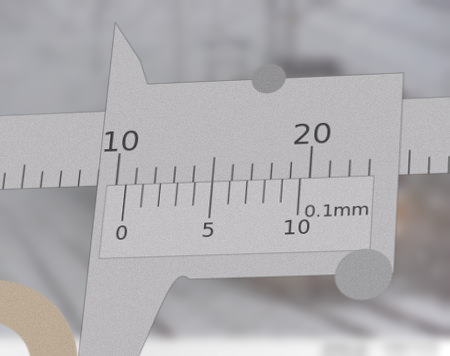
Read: 10.5mm
